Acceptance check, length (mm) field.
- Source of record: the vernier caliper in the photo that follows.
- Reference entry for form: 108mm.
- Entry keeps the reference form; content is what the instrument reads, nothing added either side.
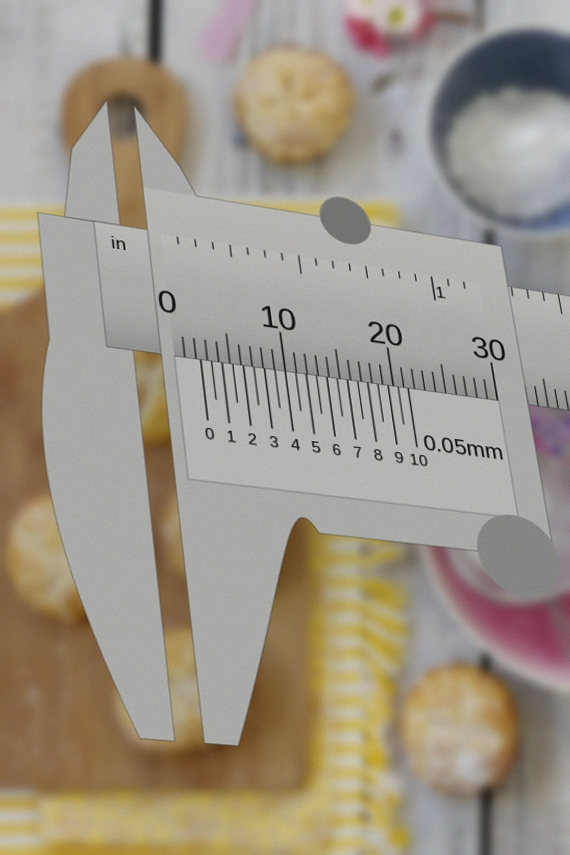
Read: 2.4mm
